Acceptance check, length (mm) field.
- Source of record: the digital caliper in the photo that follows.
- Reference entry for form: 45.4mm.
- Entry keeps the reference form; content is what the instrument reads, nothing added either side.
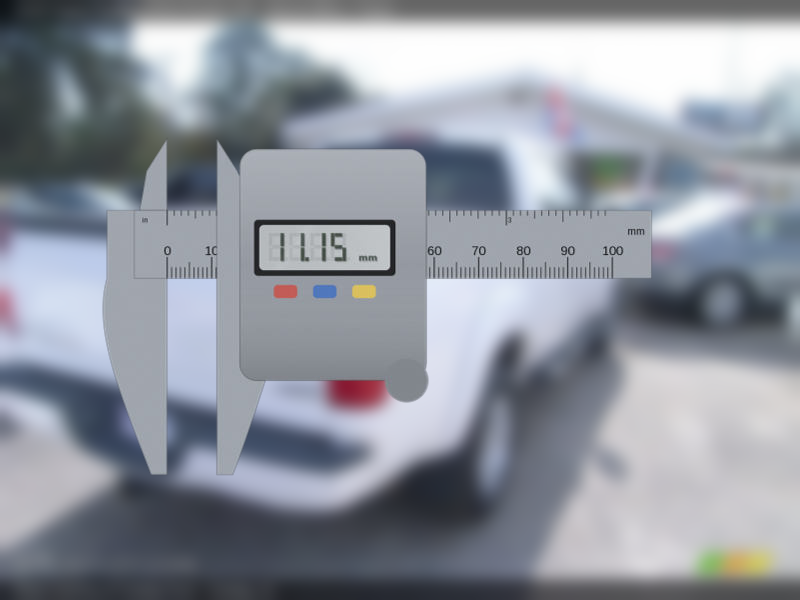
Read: 11.15mm
